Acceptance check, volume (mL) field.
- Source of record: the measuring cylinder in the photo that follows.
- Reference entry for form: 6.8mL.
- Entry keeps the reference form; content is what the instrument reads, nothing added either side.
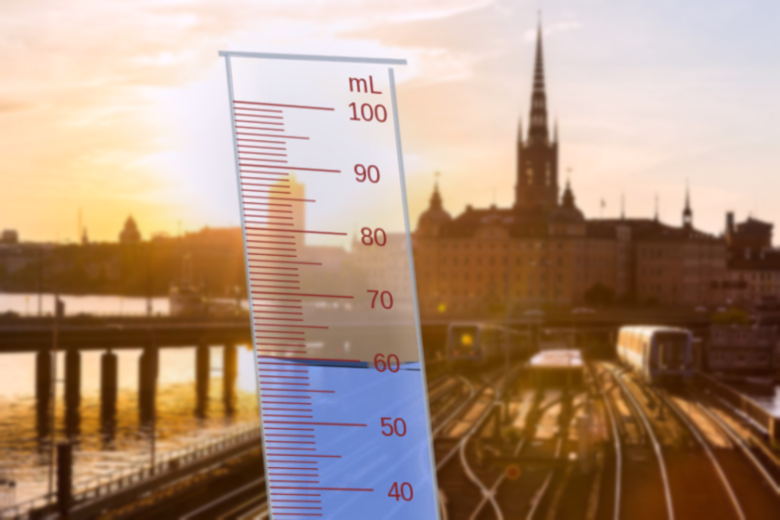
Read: 59mL
